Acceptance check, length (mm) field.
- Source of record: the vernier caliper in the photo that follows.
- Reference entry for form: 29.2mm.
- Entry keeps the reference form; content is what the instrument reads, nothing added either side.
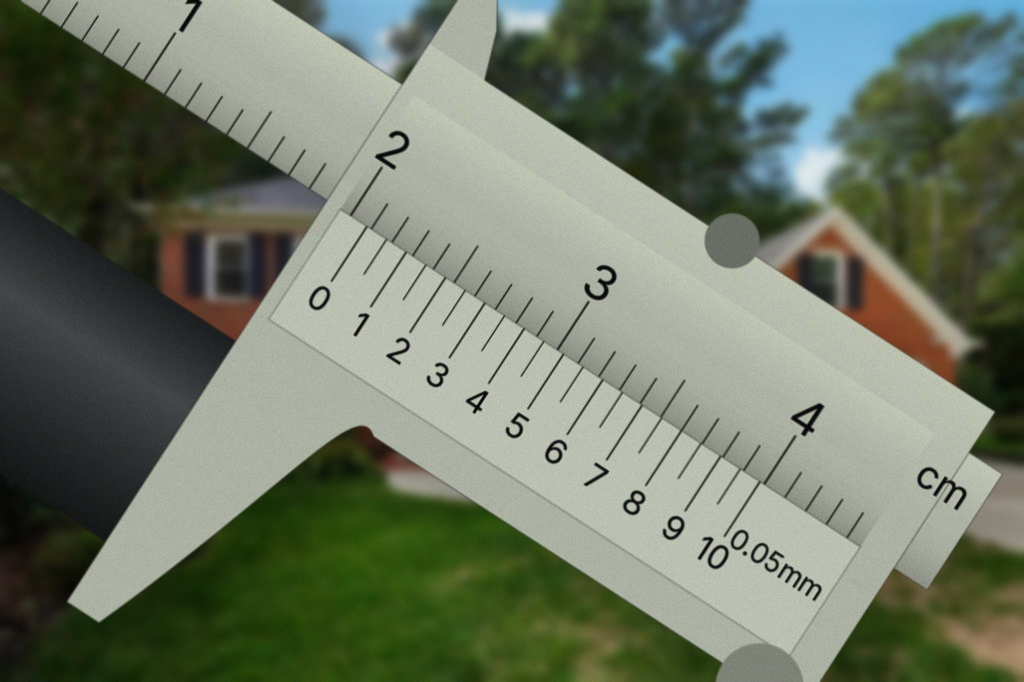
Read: 20.8mm
